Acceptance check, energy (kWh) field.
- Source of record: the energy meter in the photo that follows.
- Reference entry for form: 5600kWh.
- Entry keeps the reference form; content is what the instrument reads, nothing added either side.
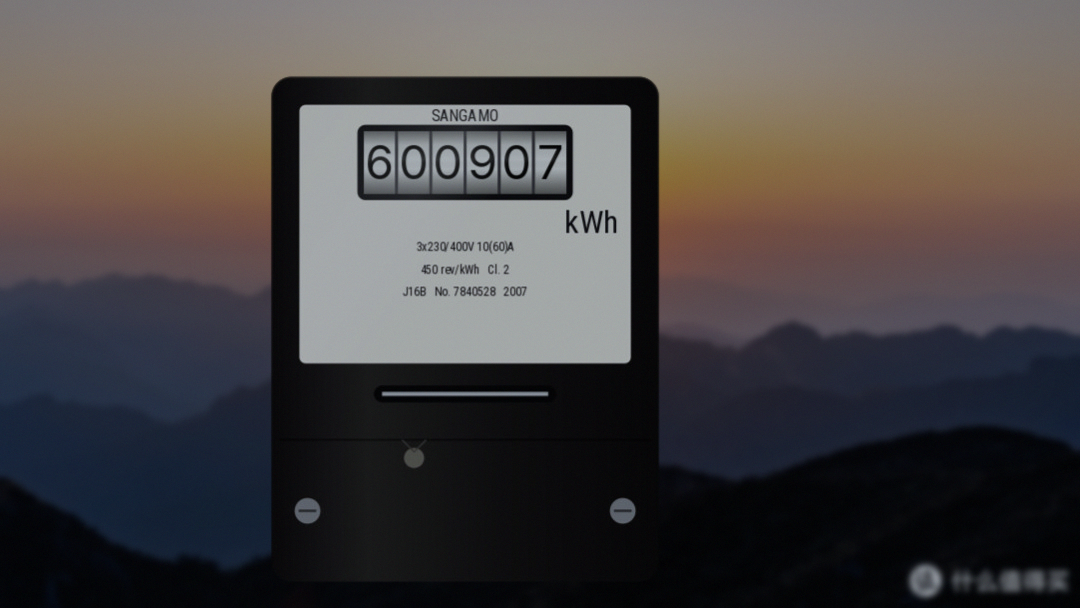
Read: 600907kWh
